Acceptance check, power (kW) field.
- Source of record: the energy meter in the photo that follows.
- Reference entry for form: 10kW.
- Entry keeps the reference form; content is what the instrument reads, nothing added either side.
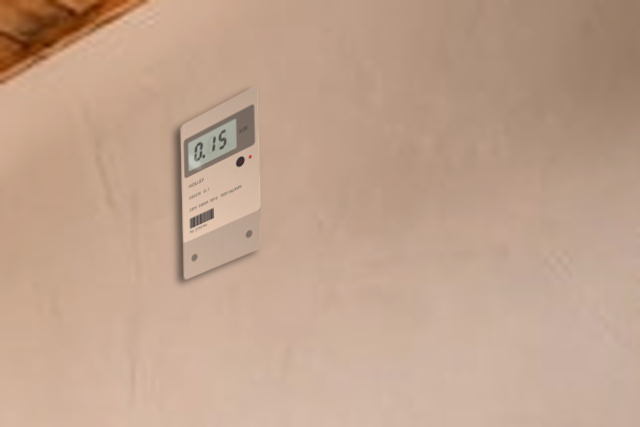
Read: 0.15kW
